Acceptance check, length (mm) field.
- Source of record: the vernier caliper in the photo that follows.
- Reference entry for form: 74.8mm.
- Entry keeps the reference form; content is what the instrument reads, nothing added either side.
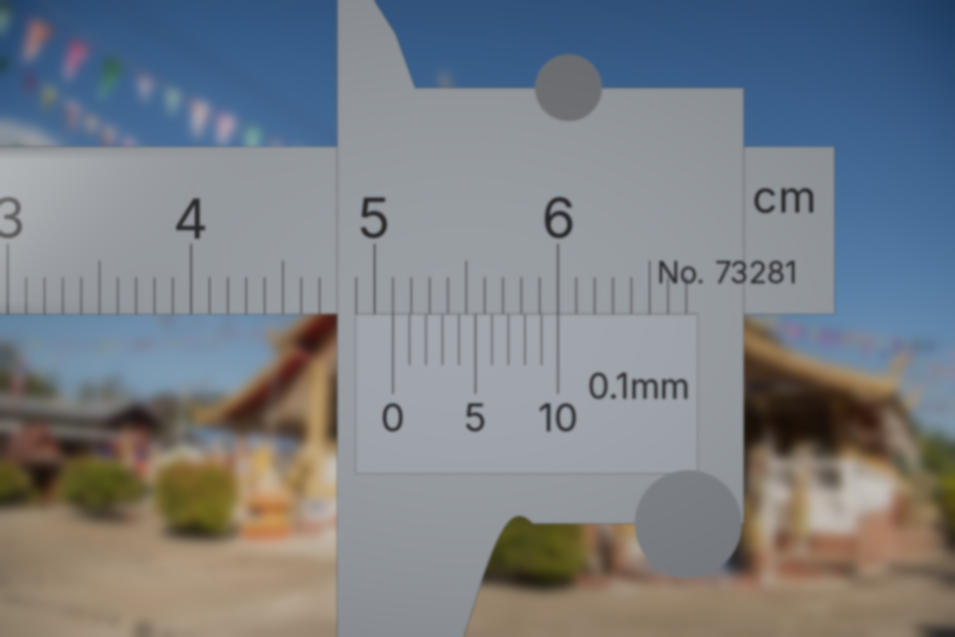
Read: 51.0mm
